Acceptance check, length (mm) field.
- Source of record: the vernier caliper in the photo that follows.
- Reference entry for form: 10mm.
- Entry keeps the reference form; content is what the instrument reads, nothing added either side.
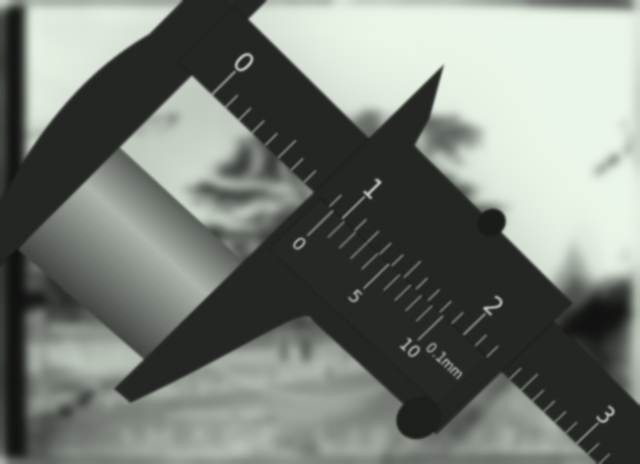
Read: 9.3mm
